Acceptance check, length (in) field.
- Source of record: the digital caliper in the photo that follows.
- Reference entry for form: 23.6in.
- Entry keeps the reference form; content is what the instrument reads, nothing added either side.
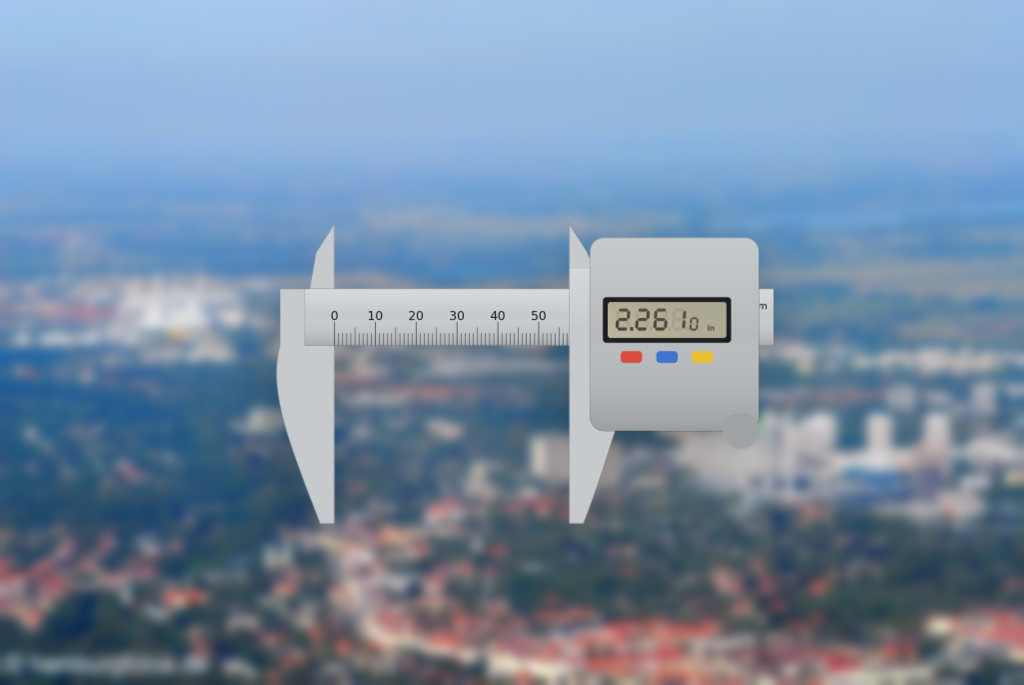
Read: 2.2610in
